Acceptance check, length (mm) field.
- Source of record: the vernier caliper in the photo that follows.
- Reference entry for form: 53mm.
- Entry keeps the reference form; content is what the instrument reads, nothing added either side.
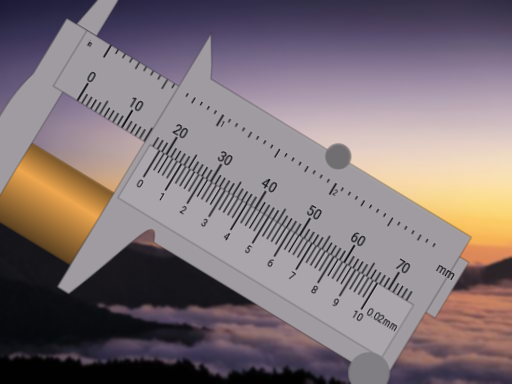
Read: 18.5mm
